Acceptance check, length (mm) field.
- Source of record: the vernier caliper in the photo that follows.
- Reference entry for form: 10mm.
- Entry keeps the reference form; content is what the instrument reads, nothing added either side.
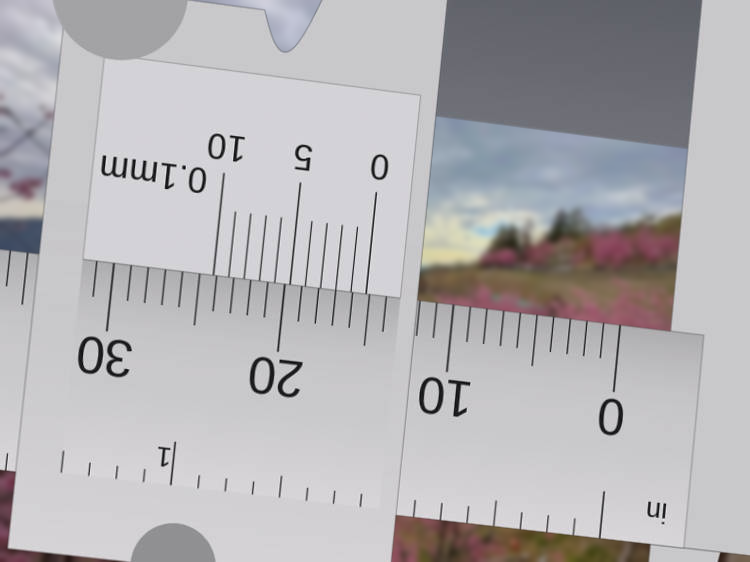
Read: 15.2mm
